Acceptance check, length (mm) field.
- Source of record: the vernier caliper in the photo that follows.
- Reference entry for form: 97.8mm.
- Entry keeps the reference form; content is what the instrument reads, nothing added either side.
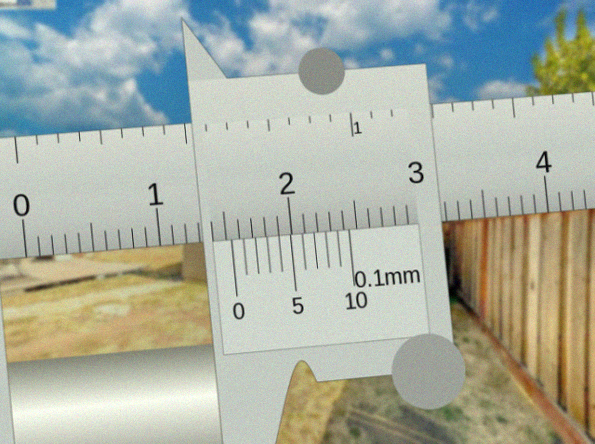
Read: 15.4mm
